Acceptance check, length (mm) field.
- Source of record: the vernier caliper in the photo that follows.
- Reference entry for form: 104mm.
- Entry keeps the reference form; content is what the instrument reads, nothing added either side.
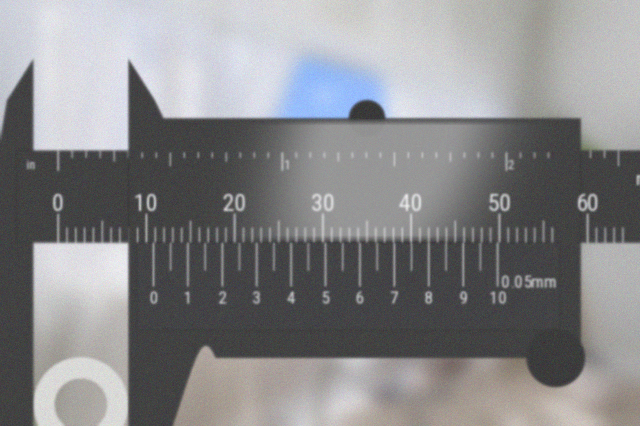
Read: 10.8mm
